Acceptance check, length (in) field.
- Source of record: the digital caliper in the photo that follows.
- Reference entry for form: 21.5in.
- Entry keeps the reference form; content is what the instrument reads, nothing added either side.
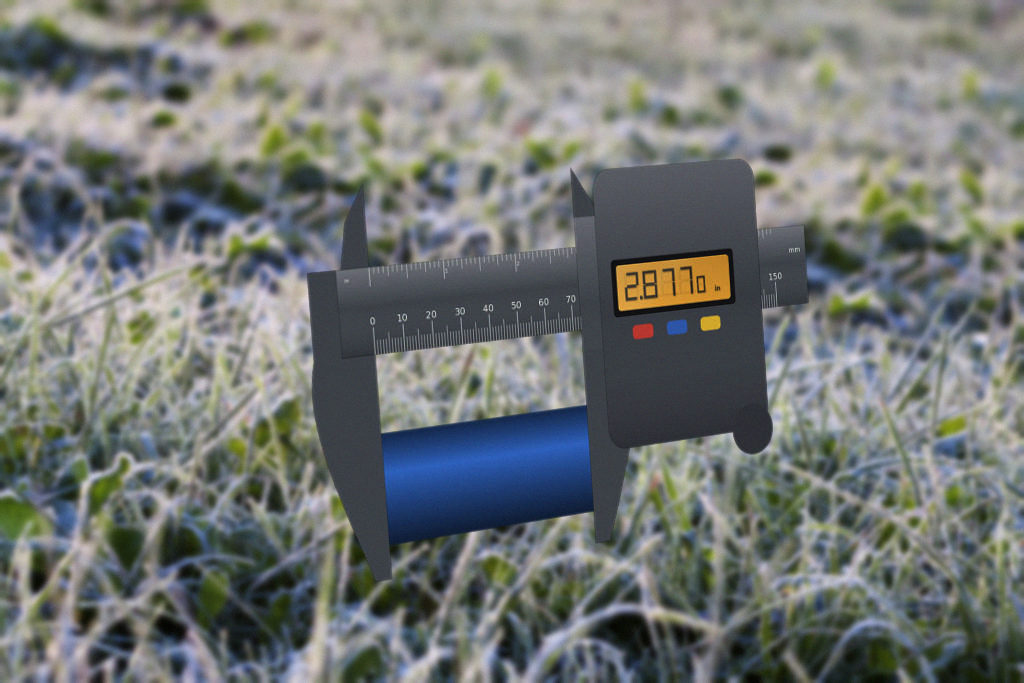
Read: 2.8770in
